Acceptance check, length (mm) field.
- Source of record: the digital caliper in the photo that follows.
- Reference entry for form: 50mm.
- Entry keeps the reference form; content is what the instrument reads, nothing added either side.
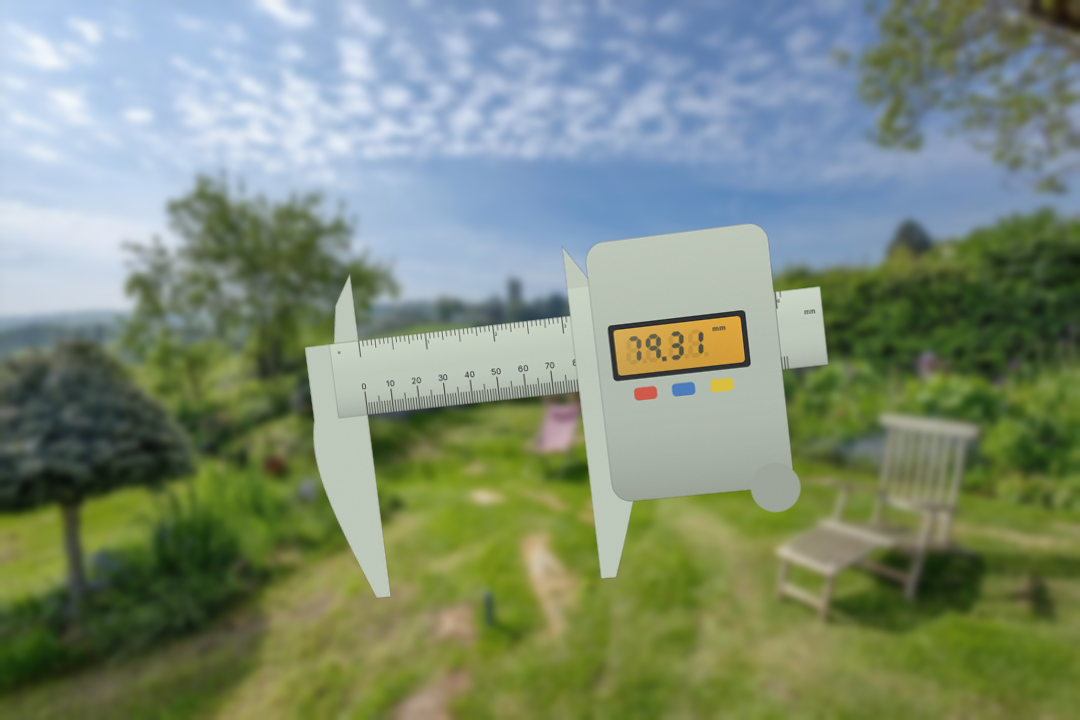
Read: 79.31mm
